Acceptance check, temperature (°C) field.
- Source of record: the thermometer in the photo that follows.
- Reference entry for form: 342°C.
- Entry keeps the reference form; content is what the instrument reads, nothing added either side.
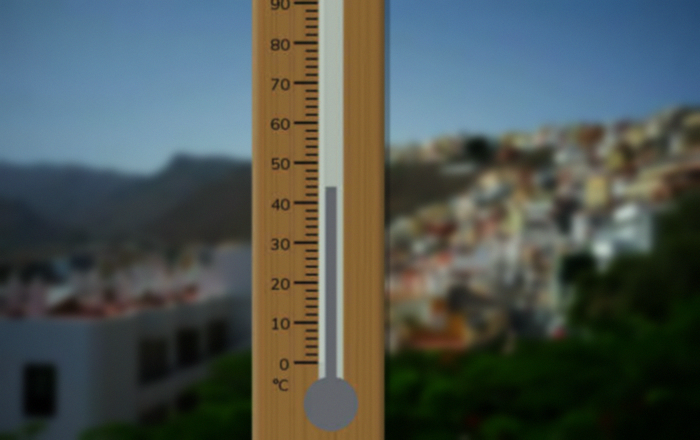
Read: 44°C
